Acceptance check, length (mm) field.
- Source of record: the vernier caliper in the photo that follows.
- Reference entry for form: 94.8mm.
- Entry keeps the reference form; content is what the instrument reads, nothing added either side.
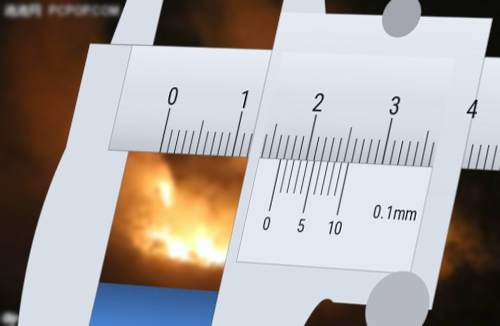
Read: 16.6mm
